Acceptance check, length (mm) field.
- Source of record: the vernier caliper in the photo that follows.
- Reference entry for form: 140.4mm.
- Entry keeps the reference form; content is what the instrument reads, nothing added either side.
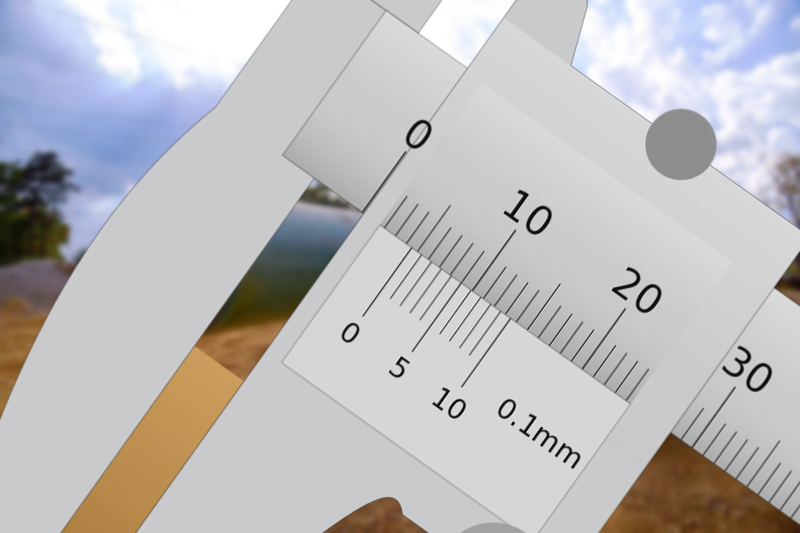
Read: 4.5mm
